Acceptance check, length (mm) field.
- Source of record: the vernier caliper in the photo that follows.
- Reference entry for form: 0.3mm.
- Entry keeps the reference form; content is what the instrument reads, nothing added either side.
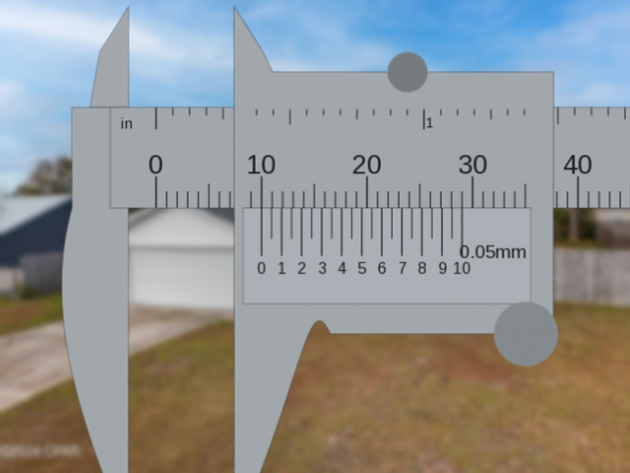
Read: 10.0mm
